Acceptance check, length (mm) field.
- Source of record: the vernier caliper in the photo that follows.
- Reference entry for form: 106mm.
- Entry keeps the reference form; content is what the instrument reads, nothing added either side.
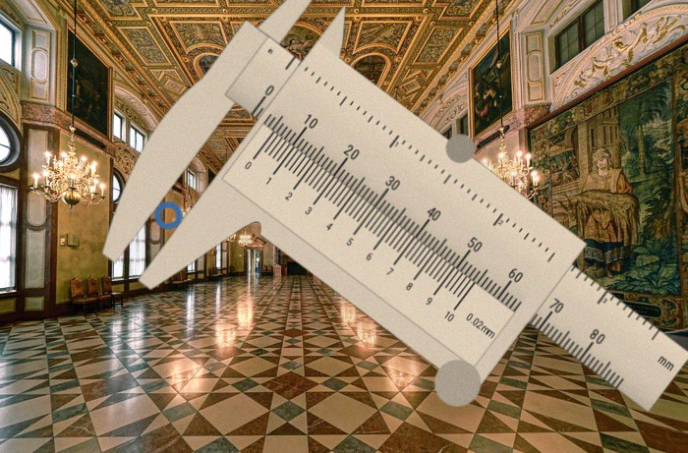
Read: 5.5mm
